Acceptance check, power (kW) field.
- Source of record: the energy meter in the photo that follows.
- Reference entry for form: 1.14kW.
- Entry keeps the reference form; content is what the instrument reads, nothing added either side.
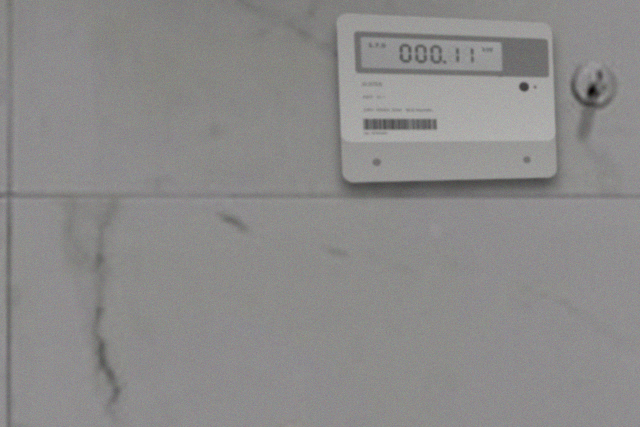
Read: 0.11kW
